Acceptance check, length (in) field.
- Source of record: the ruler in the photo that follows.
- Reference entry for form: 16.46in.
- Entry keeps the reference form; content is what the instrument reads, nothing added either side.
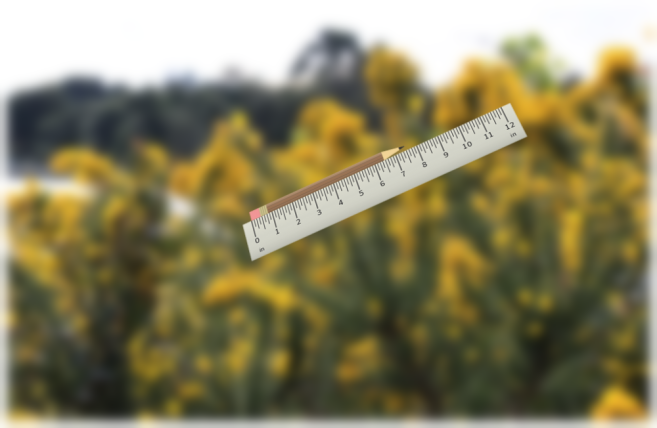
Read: 7.5in
